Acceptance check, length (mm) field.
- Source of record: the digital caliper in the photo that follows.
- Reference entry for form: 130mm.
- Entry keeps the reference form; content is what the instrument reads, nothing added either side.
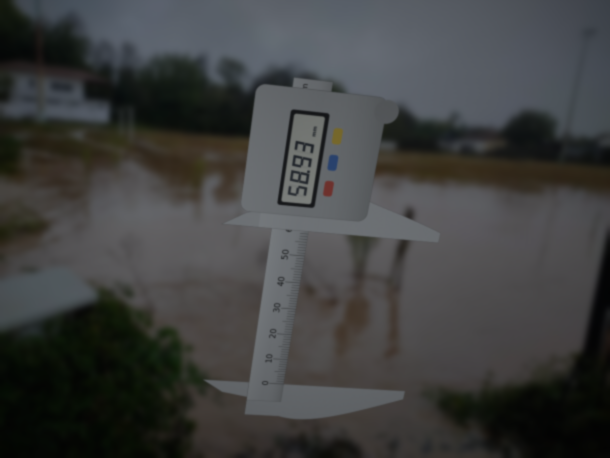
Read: 58.93mm
